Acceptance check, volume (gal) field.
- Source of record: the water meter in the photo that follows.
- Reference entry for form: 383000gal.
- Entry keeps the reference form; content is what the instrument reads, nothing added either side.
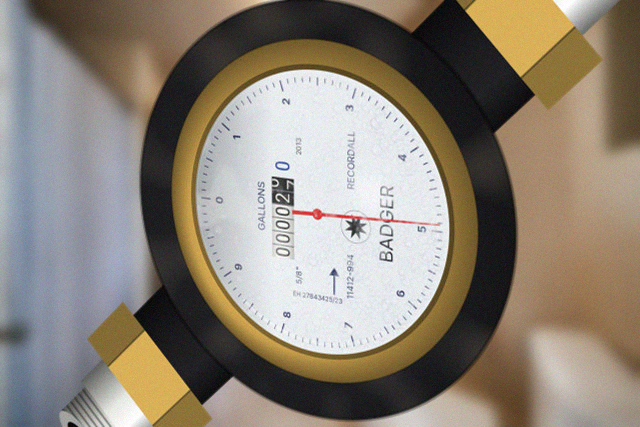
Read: 264.9gal
